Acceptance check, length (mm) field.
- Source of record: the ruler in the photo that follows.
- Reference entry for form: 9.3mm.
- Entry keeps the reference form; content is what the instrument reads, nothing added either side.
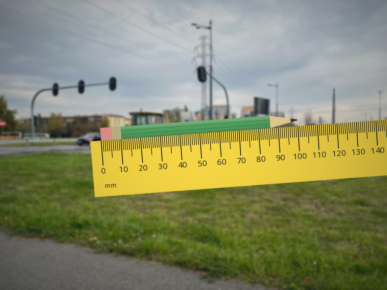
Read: 100mm
